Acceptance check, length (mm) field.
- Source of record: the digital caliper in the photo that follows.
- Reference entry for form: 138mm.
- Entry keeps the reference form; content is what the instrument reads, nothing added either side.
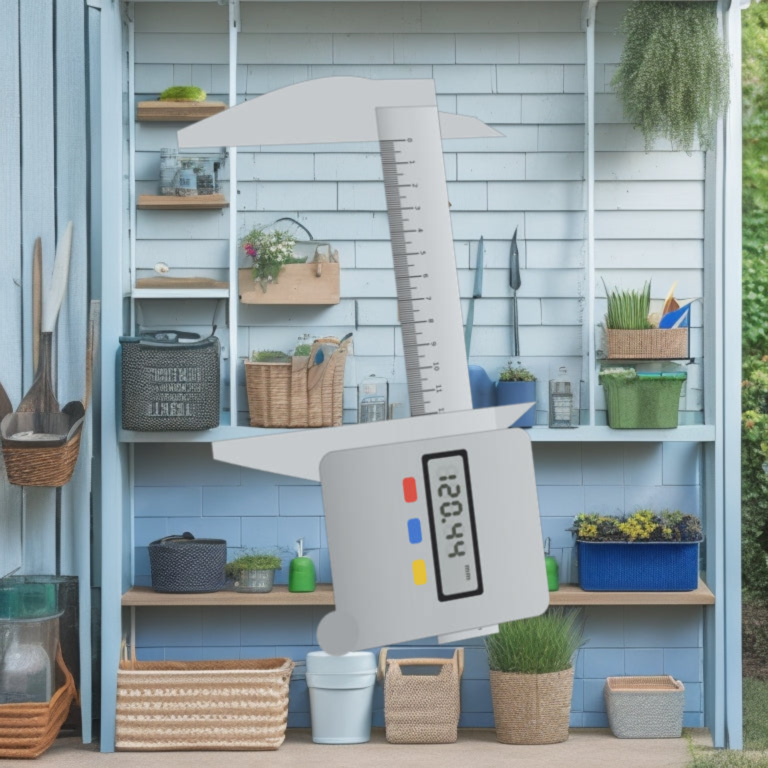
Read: 120.44mm
